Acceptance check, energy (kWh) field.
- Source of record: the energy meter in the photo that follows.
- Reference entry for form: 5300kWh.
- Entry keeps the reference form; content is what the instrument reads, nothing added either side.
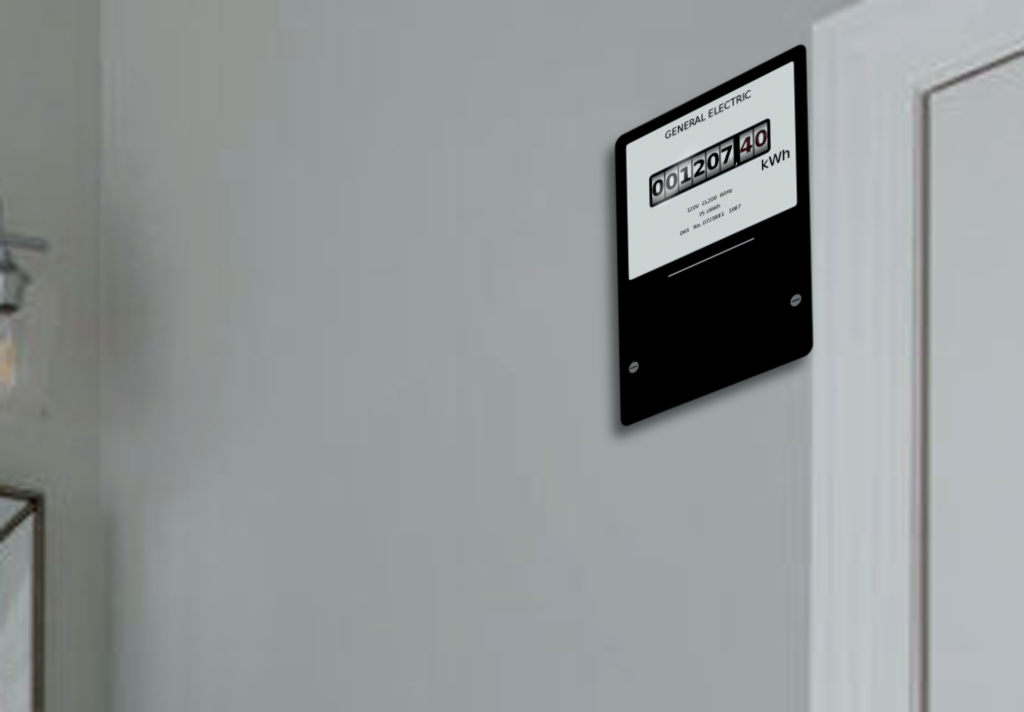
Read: 1207.40kWh
